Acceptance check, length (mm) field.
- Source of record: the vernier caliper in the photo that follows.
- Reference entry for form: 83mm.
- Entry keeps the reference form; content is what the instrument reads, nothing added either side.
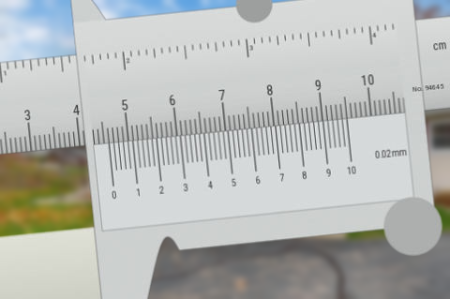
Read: 46.0mm
